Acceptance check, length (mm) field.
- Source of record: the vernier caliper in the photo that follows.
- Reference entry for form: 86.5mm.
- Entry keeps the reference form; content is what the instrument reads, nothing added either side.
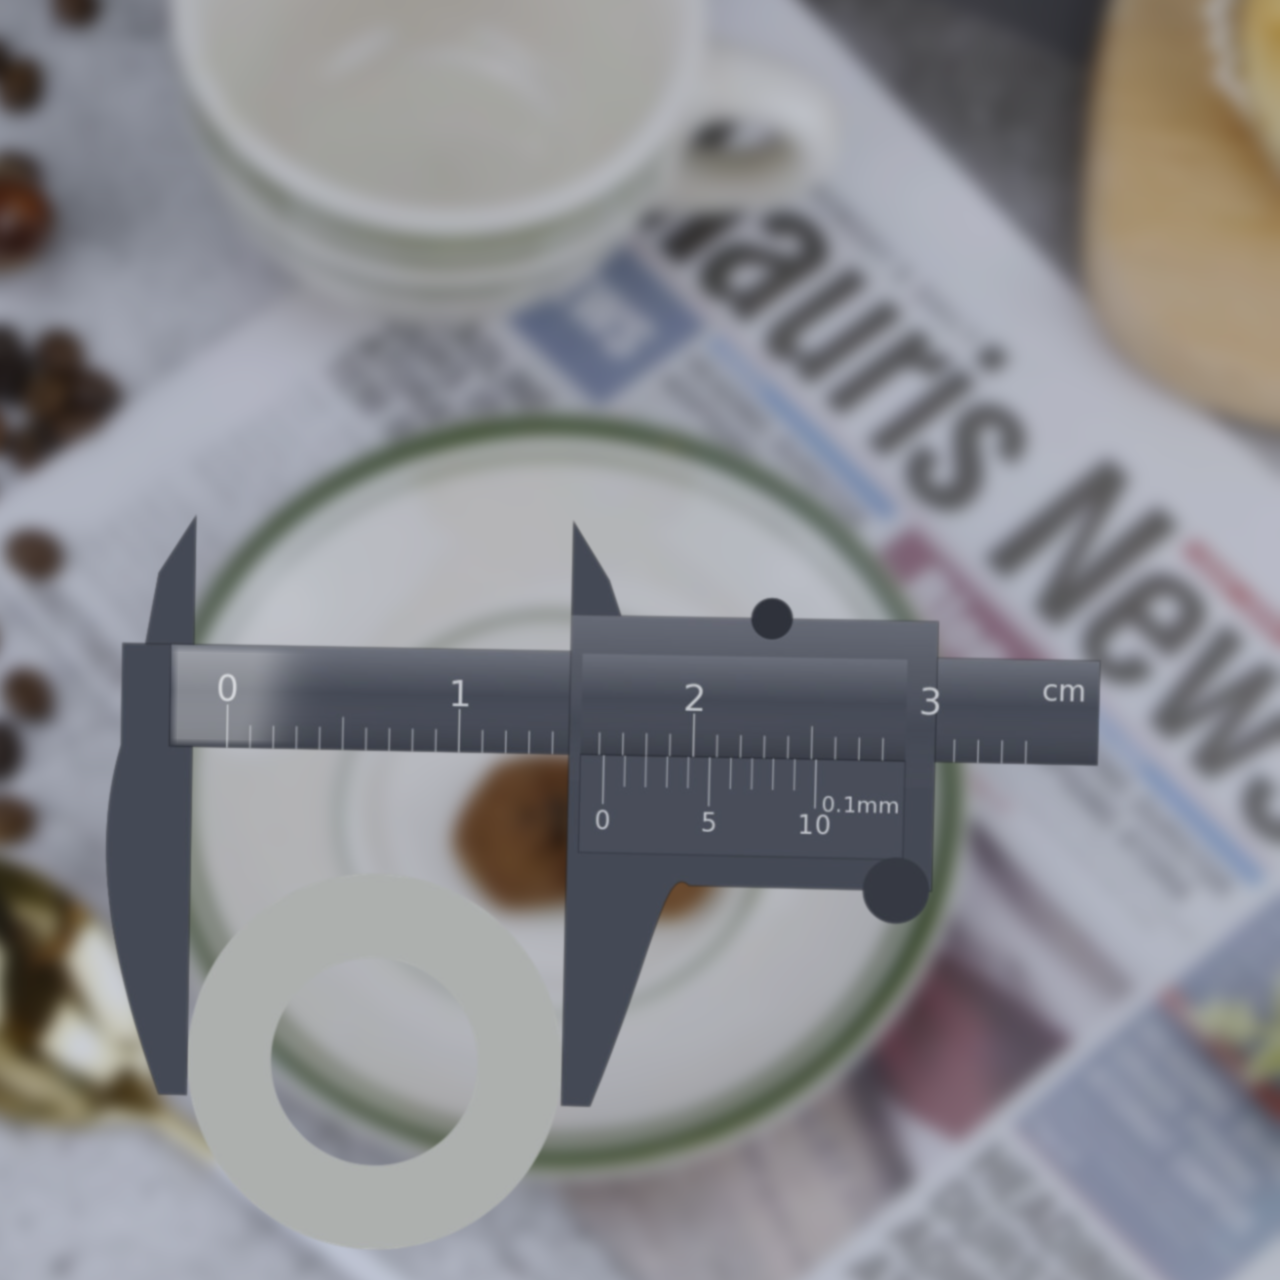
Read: 16.2mm
